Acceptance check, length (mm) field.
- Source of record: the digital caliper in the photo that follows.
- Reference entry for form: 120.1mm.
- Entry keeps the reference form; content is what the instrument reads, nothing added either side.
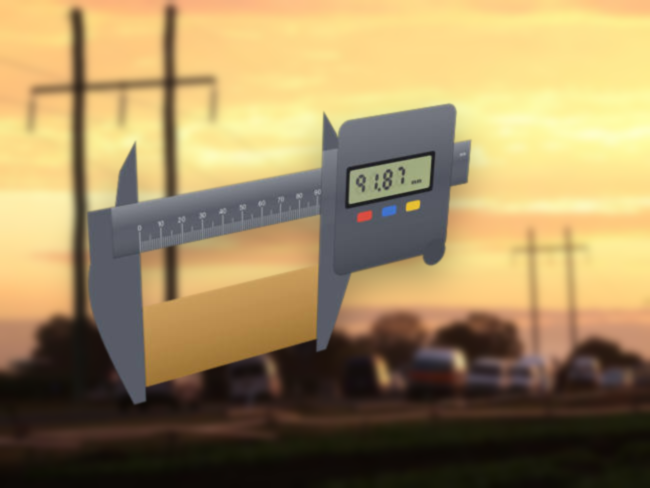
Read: 91.87mm
